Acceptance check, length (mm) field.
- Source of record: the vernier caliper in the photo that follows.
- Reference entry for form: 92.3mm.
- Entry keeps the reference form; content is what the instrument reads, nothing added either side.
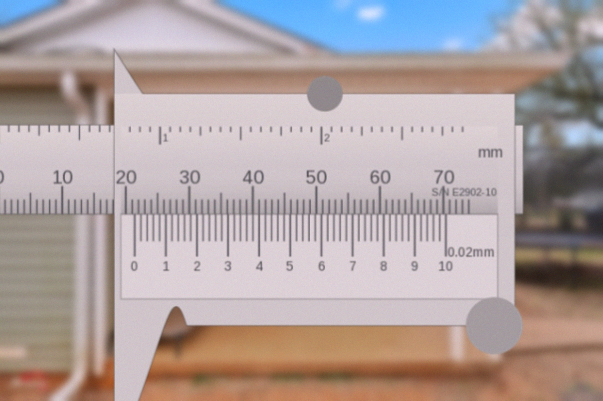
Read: 21.4mm
